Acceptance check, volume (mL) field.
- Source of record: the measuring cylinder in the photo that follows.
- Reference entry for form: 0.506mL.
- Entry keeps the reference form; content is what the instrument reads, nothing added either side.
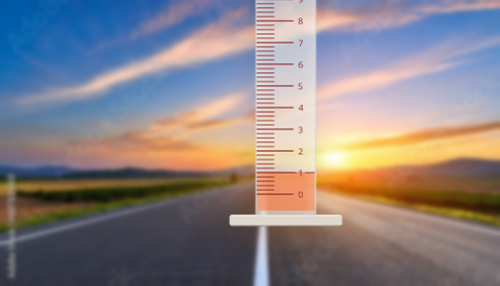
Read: 1mL
